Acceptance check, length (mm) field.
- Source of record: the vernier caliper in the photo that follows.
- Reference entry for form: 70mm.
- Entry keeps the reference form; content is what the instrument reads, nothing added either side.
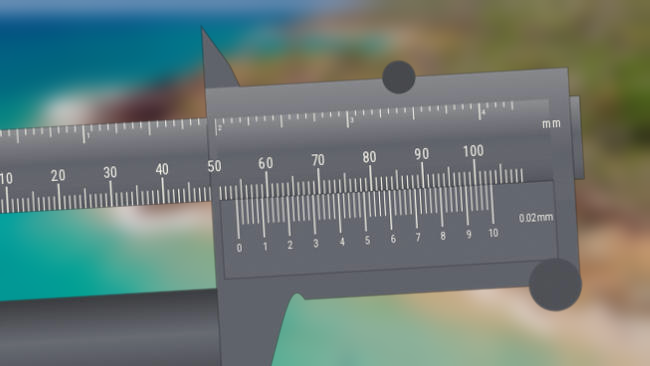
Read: 54.0mm
